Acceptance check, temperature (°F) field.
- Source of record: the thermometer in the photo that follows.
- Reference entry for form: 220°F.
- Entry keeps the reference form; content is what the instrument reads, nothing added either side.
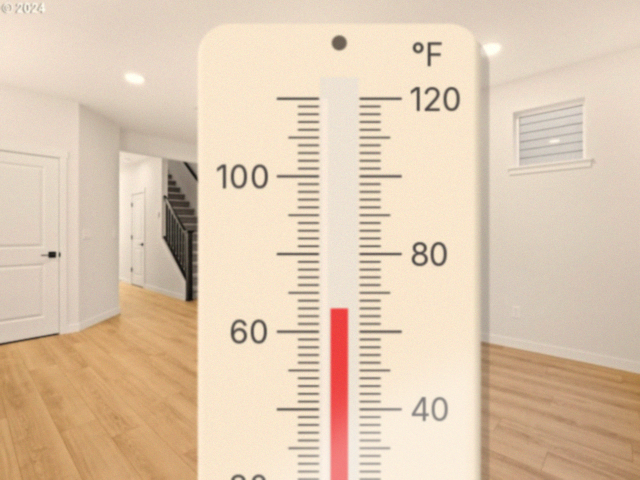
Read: 66°F
